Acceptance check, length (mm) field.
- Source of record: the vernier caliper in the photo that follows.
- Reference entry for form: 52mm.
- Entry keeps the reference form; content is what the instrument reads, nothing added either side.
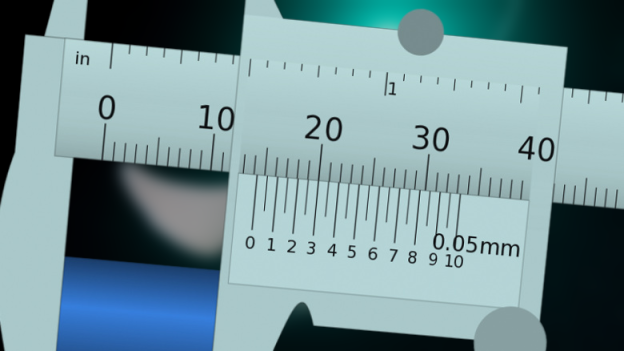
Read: 14.3mm
